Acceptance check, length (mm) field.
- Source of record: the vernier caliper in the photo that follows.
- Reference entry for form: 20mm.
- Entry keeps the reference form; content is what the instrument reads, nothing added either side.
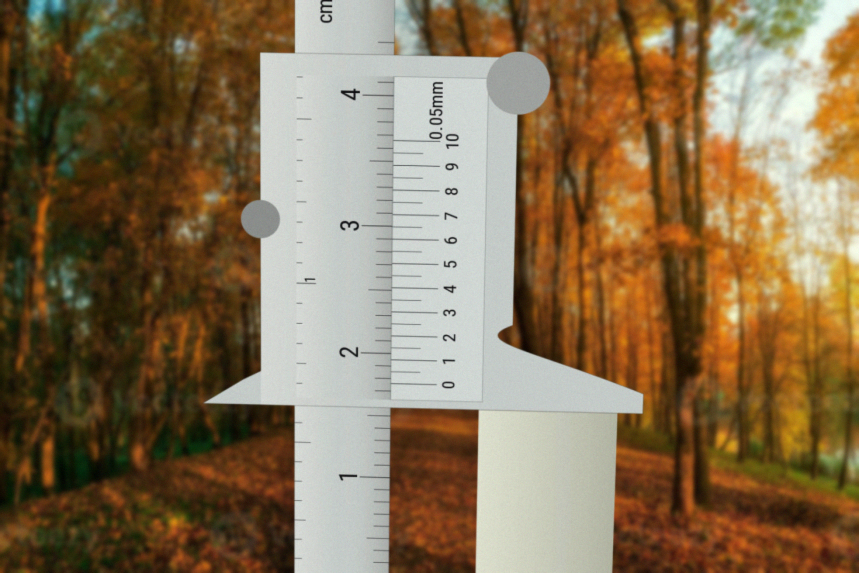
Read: 17.6mm
